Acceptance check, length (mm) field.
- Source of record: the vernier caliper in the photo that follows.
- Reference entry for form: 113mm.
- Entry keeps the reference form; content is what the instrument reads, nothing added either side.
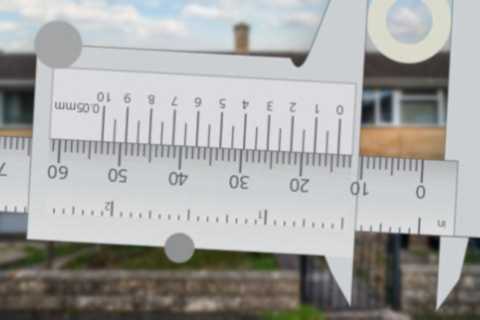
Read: 14.0mm
